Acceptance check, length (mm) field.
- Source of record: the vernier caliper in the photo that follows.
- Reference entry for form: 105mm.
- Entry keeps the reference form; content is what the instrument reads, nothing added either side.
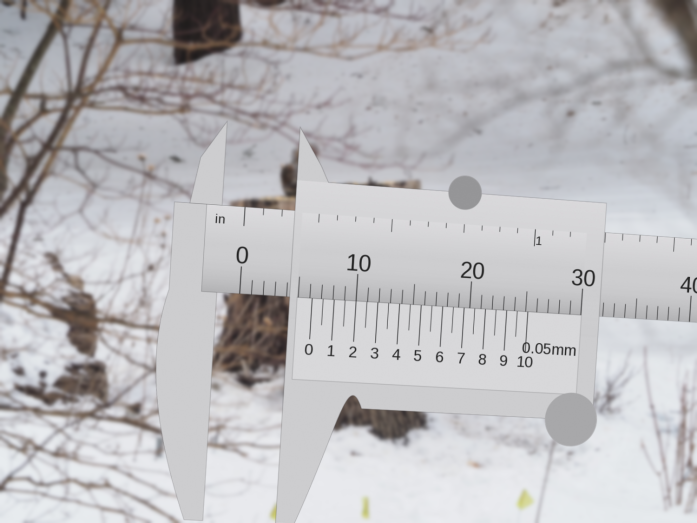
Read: 6.2mm
